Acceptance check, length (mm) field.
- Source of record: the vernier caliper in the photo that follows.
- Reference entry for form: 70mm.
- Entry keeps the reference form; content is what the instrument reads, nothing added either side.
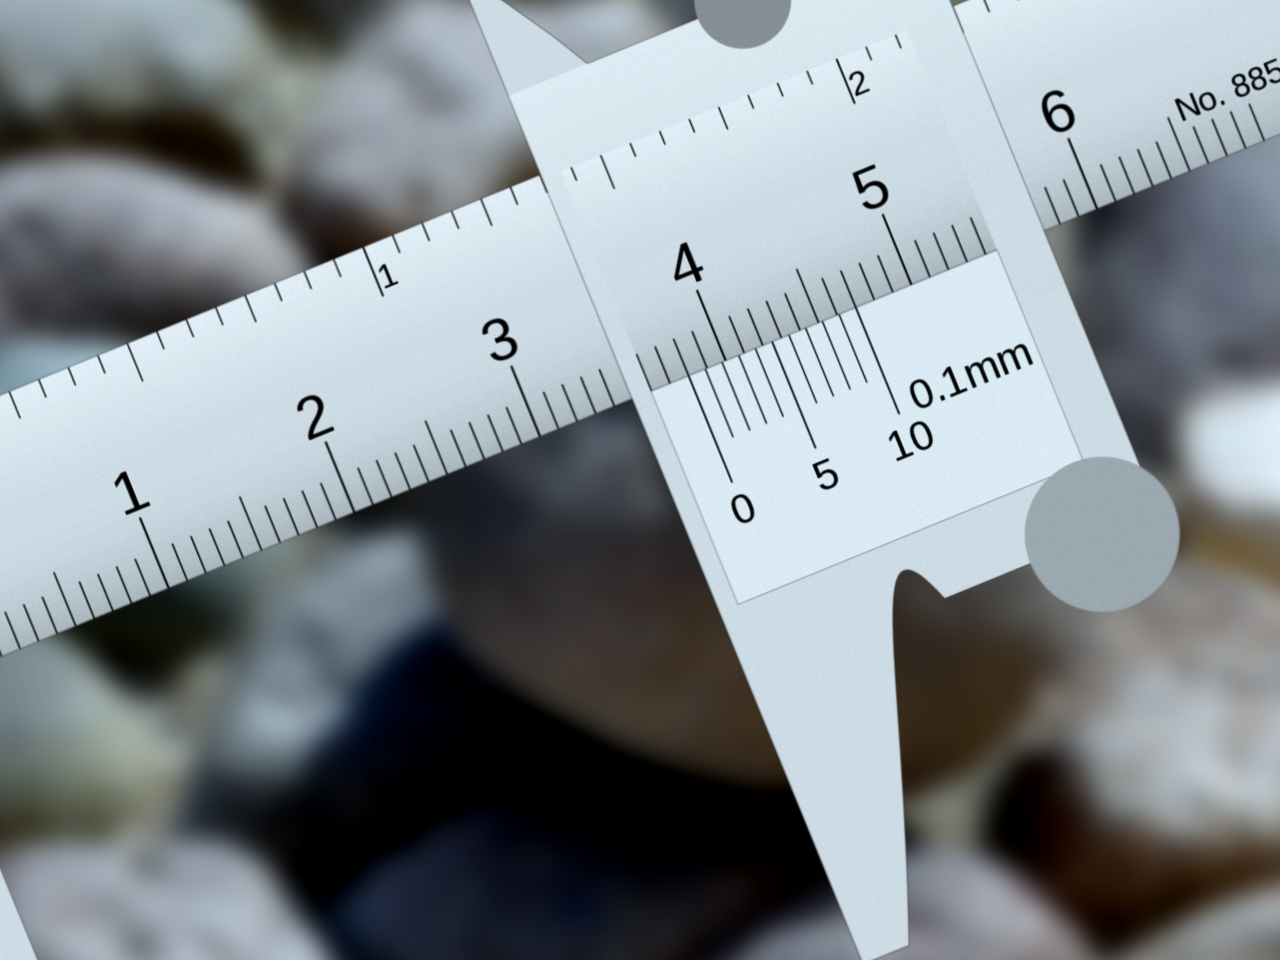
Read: 38.0mm
